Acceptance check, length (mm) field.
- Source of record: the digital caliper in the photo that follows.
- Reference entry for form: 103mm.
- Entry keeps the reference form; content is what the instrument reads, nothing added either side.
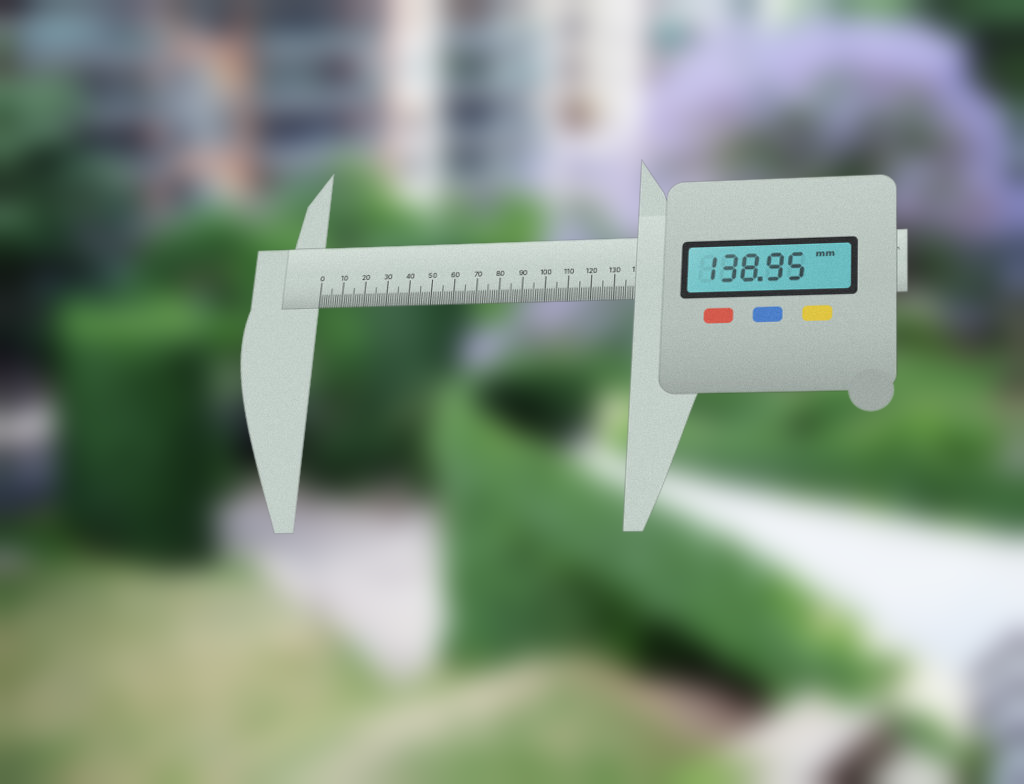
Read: 138.95mm
